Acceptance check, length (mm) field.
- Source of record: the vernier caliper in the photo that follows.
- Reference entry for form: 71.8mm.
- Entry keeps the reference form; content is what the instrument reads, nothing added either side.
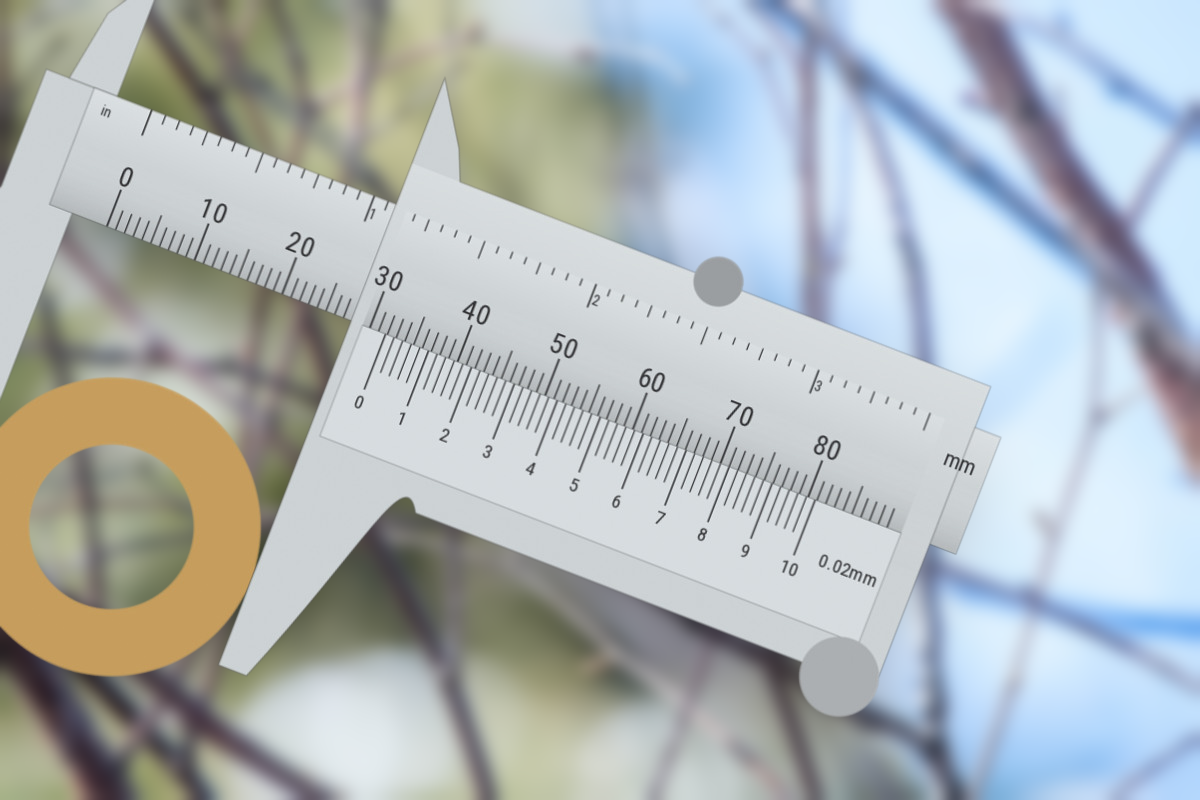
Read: 31.8mm
